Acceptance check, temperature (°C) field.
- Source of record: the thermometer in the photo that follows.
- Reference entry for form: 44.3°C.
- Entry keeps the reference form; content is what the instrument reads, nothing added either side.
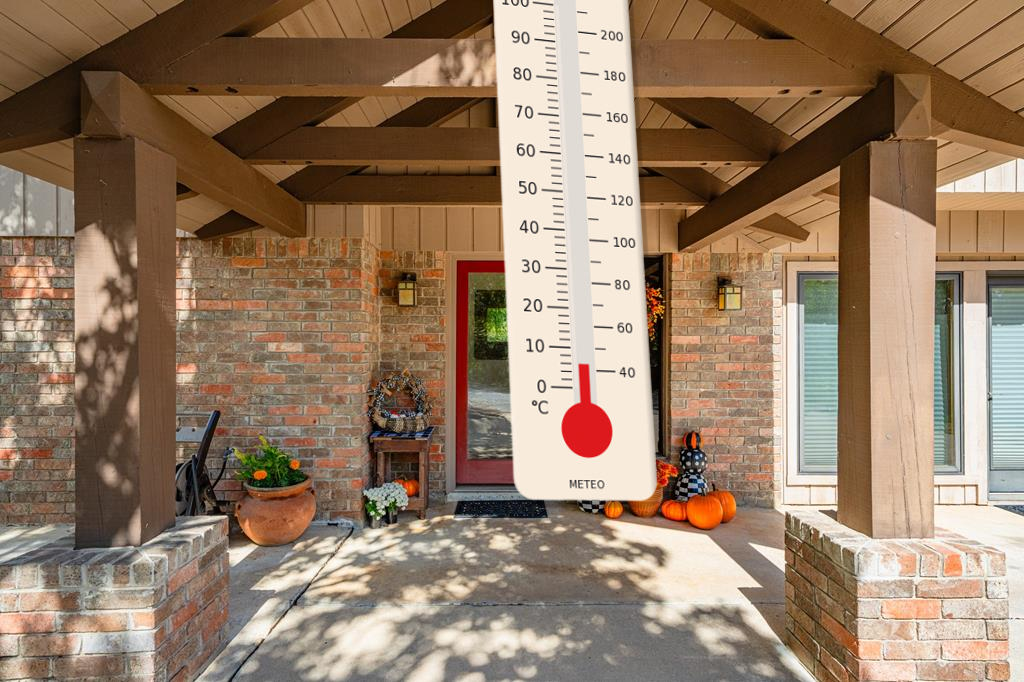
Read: 6°C
